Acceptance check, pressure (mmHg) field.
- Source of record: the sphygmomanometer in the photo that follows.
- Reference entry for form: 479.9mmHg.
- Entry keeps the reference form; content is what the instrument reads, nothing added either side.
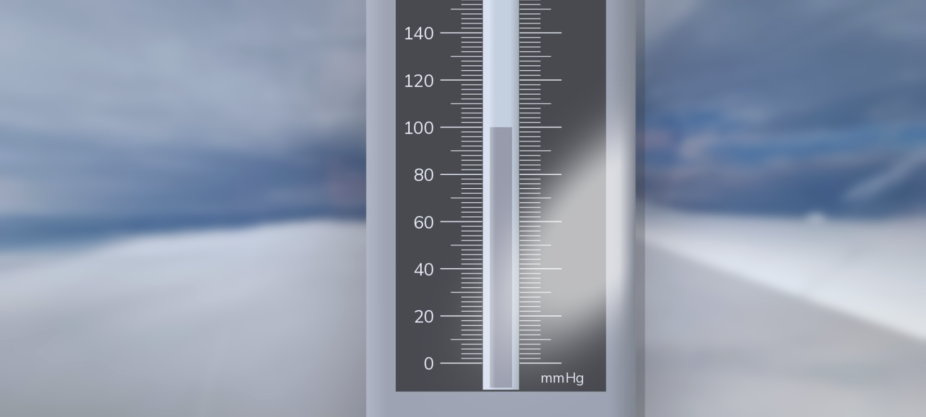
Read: 100mmHg
